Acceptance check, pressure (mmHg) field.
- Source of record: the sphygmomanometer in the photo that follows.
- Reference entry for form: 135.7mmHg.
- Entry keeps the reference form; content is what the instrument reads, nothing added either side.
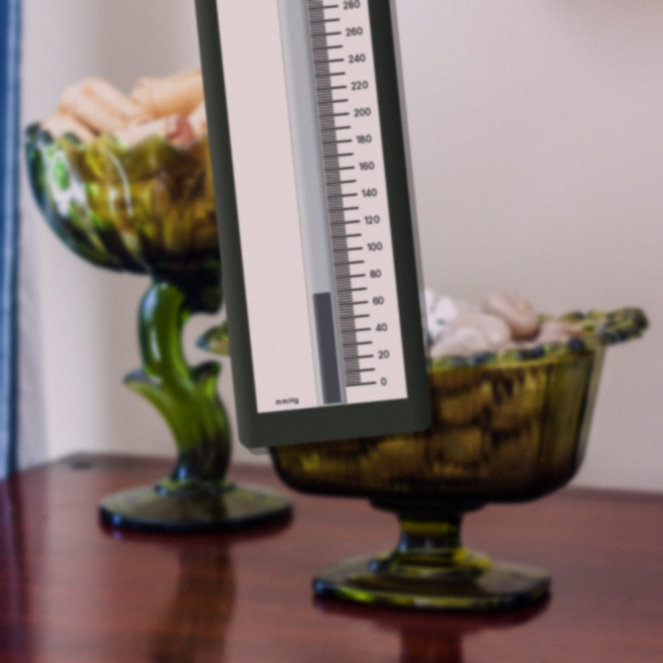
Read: 70mmHg
